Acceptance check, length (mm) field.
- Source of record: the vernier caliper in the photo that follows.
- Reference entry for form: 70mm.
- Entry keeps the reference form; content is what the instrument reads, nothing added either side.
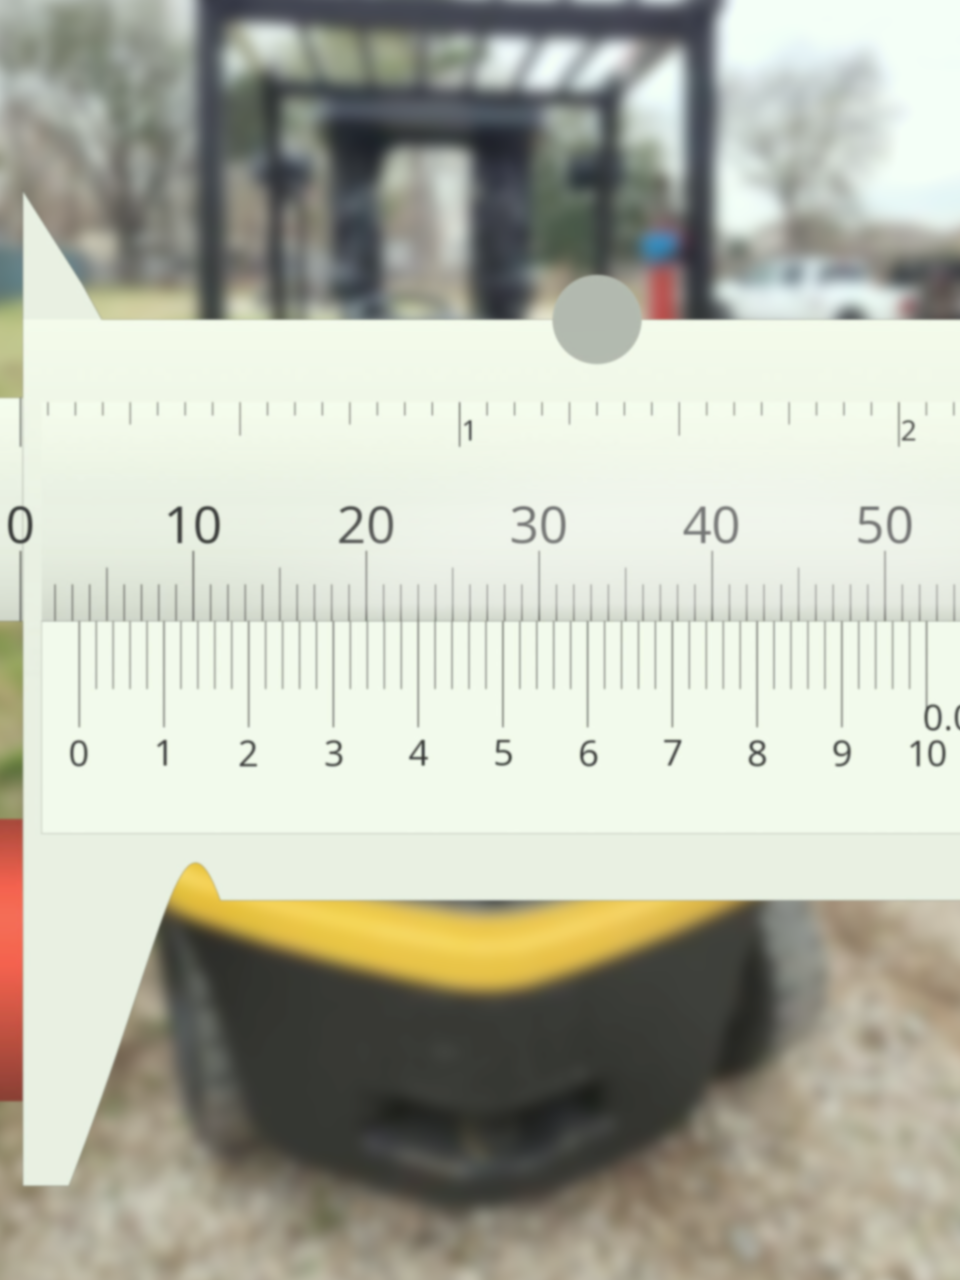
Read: 3.4mm
